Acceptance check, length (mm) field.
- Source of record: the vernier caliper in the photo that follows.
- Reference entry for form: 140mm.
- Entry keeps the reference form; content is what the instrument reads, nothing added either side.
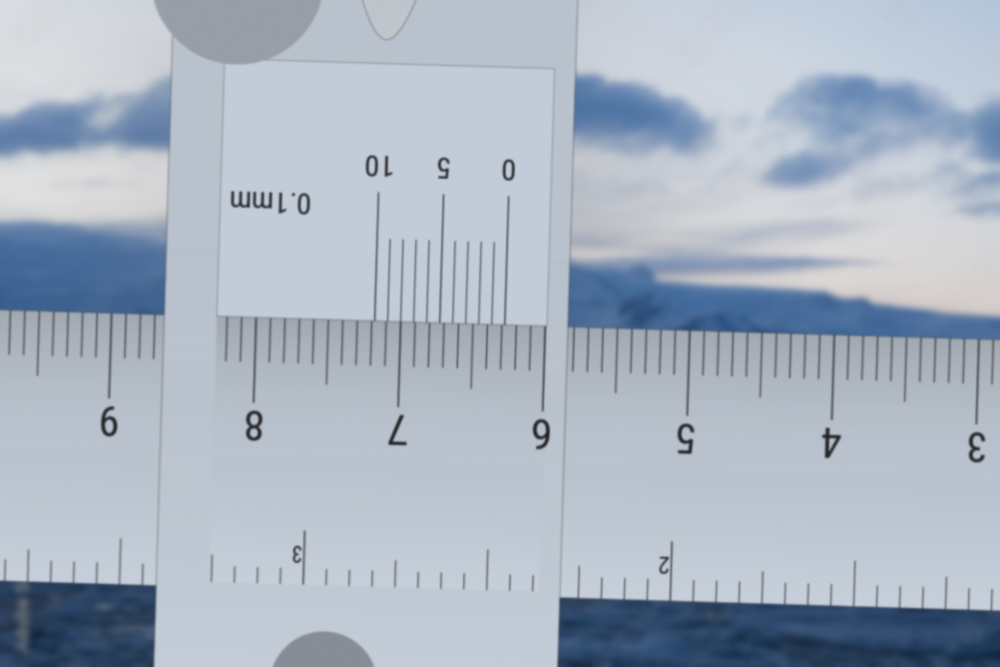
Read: 62.8mm
